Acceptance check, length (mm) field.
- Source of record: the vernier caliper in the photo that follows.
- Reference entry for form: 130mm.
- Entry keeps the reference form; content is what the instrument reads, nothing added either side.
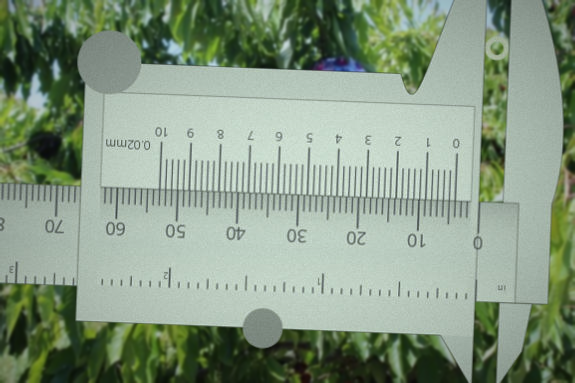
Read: 4.0mm
